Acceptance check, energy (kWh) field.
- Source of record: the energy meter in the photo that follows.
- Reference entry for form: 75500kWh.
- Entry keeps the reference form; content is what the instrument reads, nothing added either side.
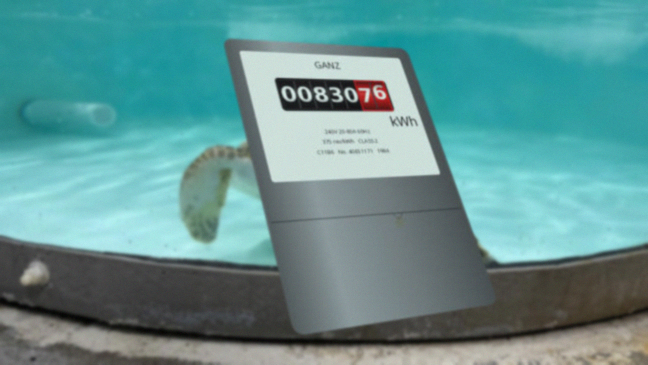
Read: 830.76kWh
